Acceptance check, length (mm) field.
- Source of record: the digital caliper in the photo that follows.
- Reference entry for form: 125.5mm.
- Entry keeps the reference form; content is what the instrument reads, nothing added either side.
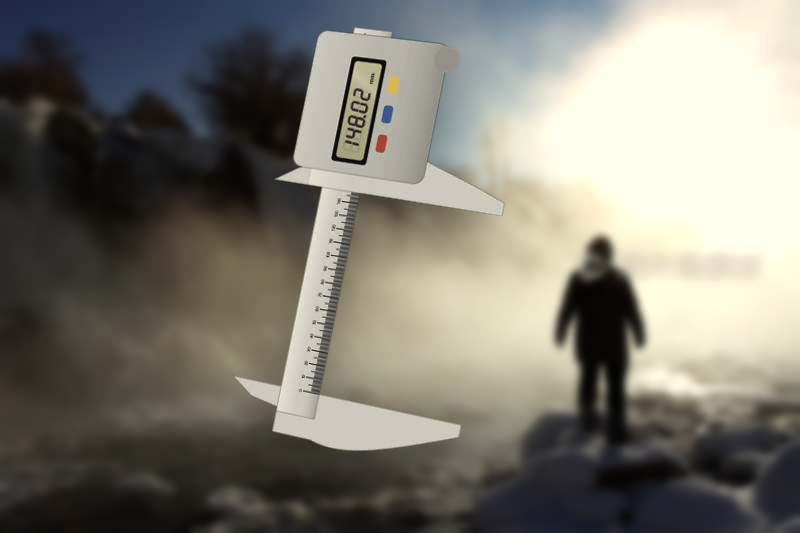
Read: 148.02mm
